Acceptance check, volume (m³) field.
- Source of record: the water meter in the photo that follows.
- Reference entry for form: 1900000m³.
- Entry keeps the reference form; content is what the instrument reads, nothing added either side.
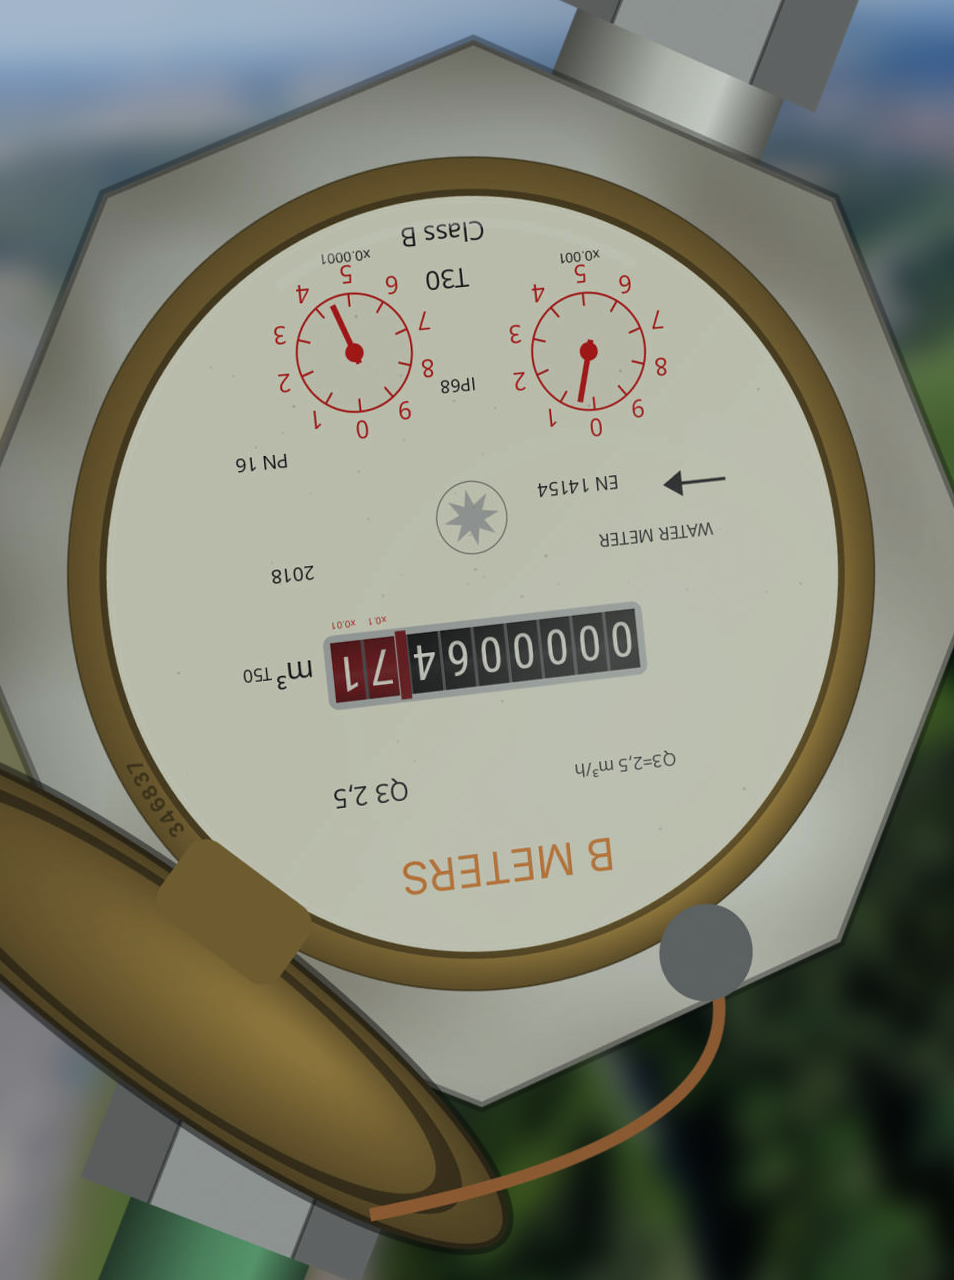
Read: 64.7104m³
